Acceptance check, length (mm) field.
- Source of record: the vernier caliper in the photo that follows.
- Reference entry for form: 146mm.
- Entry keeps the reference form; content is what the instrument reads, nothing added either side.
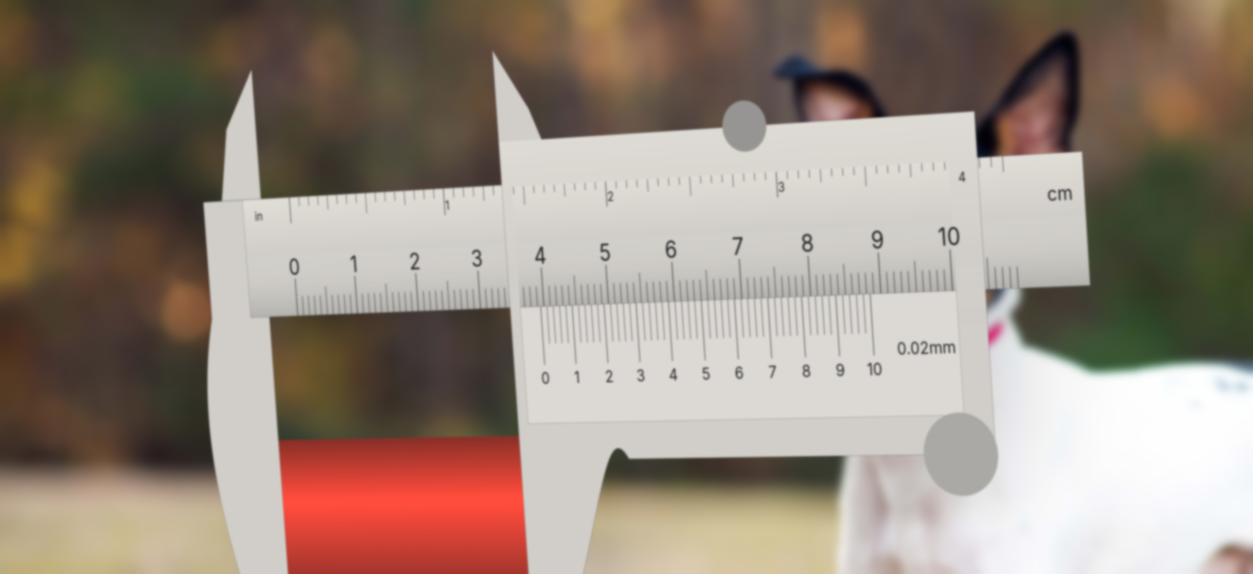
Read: 39.5mm
